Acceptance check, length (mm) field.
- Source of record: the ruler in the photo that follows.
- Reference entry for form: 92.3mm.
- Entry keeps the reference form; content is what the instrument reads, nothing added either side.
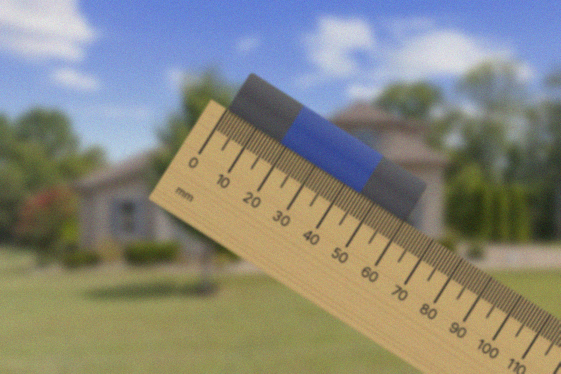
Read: 60mm
